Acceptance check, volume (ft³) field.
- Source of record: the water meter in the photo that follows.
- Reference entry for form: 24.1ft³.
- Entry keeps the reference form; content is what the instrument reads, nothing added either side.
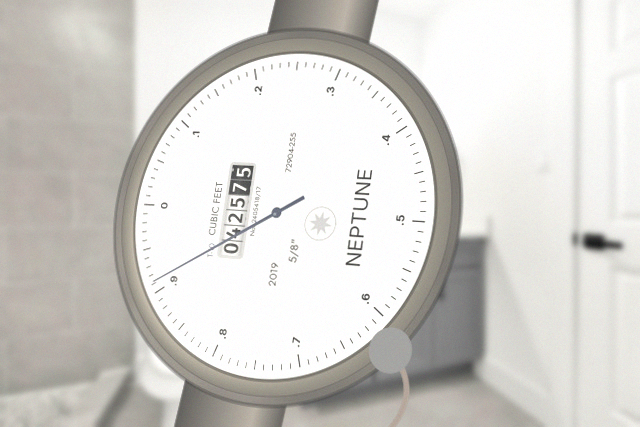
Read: 42574.91ft³
